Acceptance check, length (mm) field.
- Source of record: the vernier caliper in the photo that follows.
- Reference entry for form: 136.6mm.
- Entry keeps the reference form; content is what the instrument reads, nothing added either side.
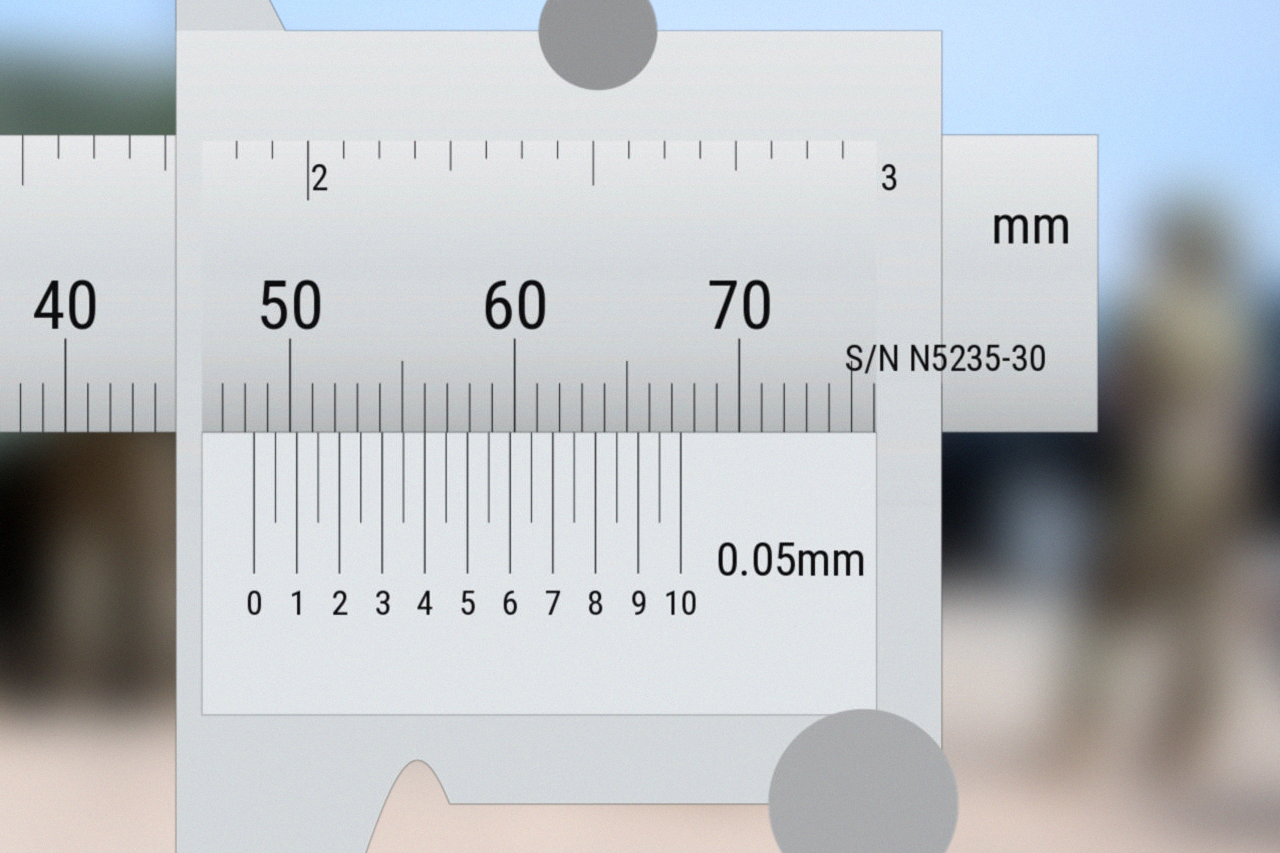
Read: 48.4mm
